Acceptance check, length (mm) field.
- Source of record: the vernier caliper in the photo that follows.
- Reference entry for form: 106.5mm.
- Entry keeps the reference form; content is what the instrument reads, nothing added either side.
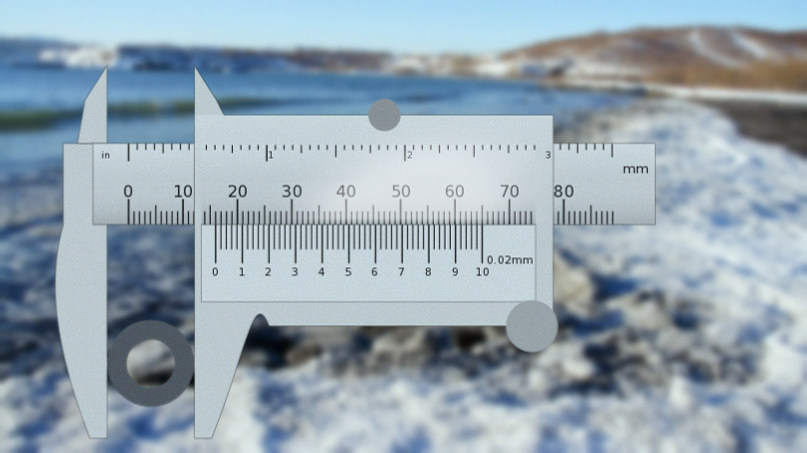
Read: 16.0mm
